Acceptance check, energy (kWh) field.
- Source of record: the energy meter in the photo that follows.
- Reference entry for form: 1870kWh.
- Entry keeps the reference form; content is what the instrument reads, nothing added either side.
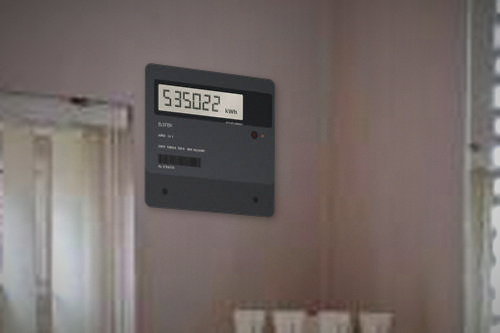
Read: 535022kWh
